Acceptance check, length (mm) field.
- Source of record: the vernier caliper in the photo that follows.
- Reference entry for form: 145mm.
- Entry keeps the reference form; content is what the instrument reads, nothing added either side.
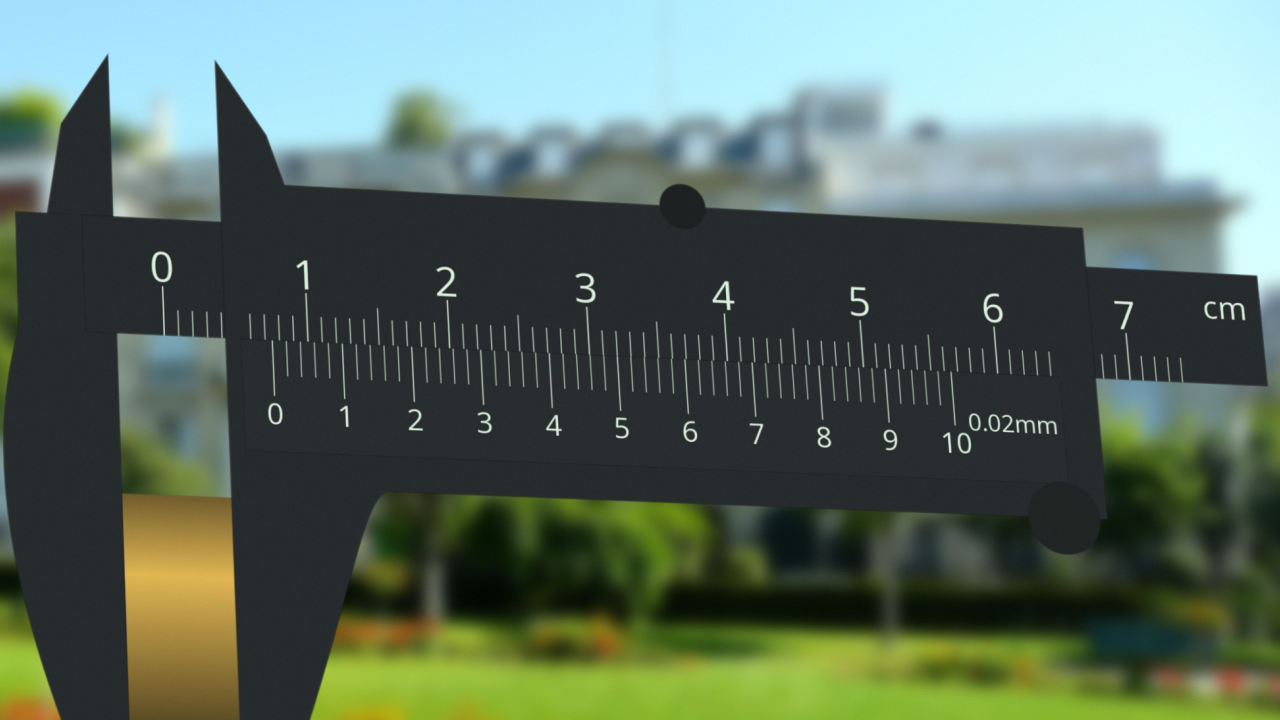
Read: 7.5mm
